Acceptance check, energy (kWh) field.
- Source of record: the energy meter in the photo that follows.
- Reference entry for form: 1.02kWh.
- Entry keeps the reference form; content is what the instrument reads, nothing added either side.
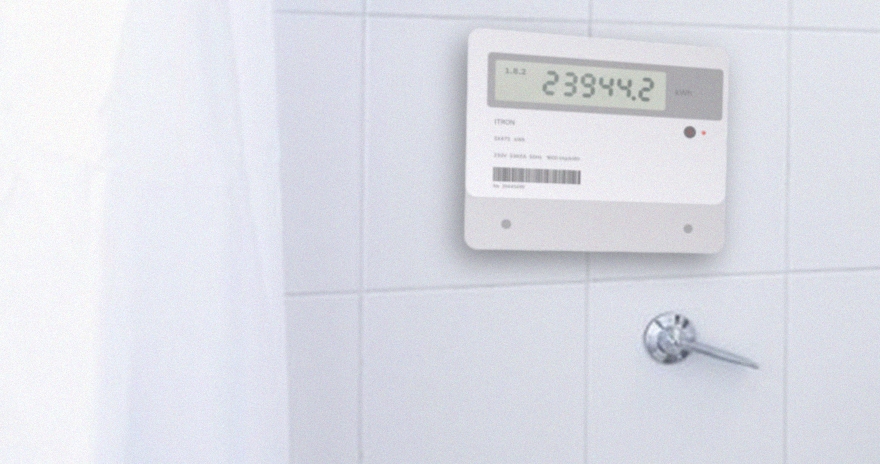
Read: 23944.2kWh
